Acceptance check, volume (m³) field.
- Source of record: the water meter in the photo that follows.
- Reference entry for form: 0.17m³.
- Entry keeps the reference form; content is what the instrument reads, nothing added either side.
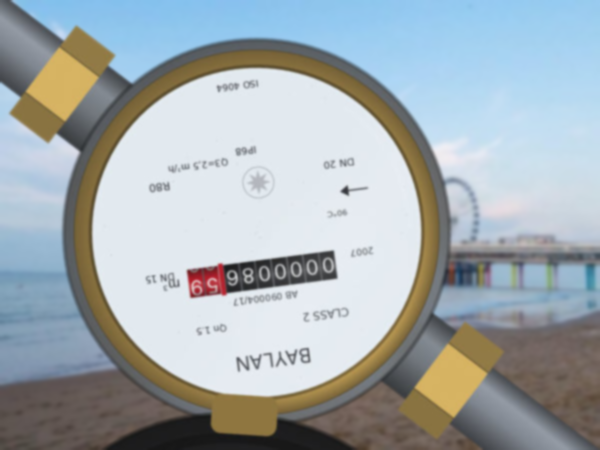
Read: 86.59m³
